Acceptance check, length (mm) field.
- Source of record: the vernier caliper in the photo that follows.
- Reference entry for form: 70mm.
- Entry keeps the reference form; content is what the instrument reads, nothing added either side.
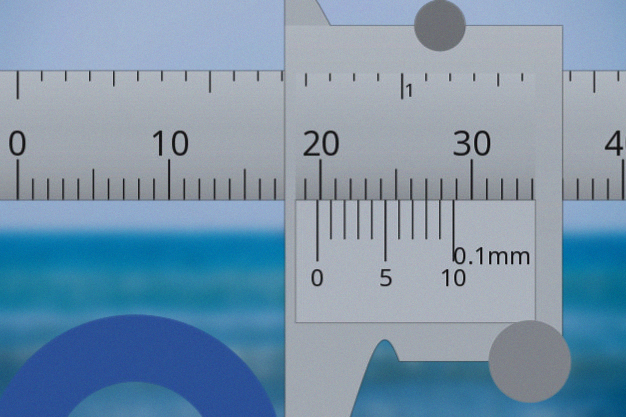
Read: 19.8mm
